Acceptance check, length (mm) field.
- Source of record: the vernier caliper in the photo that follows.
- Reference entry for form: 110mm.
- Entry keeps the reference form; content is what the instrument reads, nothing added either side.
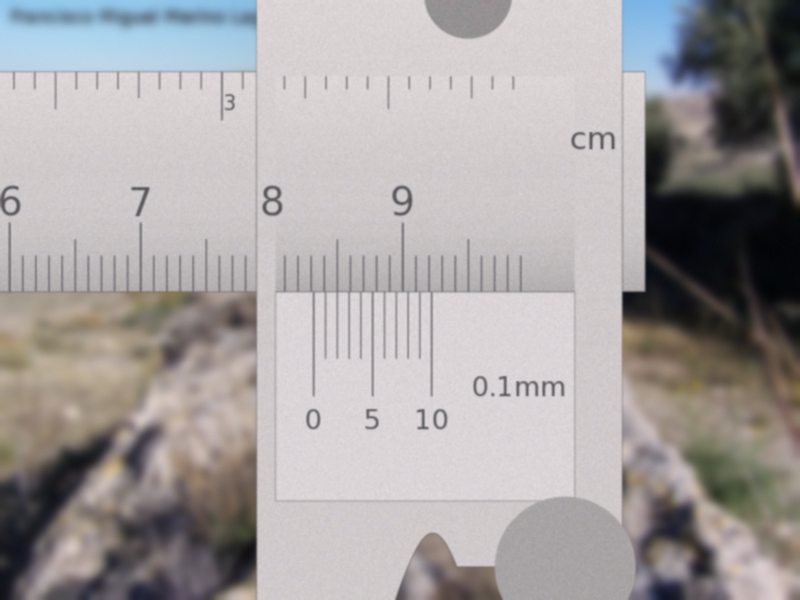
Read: 83.2mm
